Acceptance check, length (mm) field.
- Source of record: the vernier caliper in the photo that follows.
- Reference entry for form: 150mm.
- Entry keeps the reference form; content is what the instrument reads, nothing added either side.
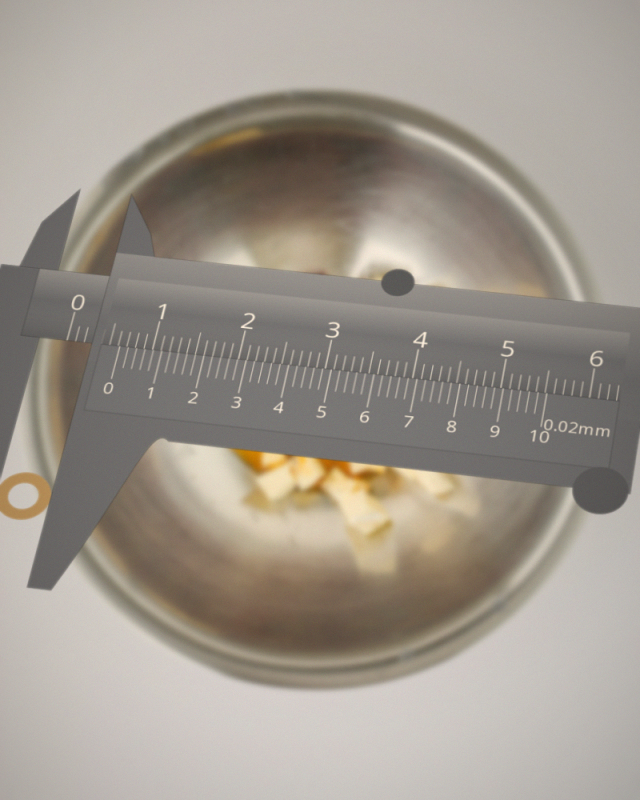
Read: 6.2mm
